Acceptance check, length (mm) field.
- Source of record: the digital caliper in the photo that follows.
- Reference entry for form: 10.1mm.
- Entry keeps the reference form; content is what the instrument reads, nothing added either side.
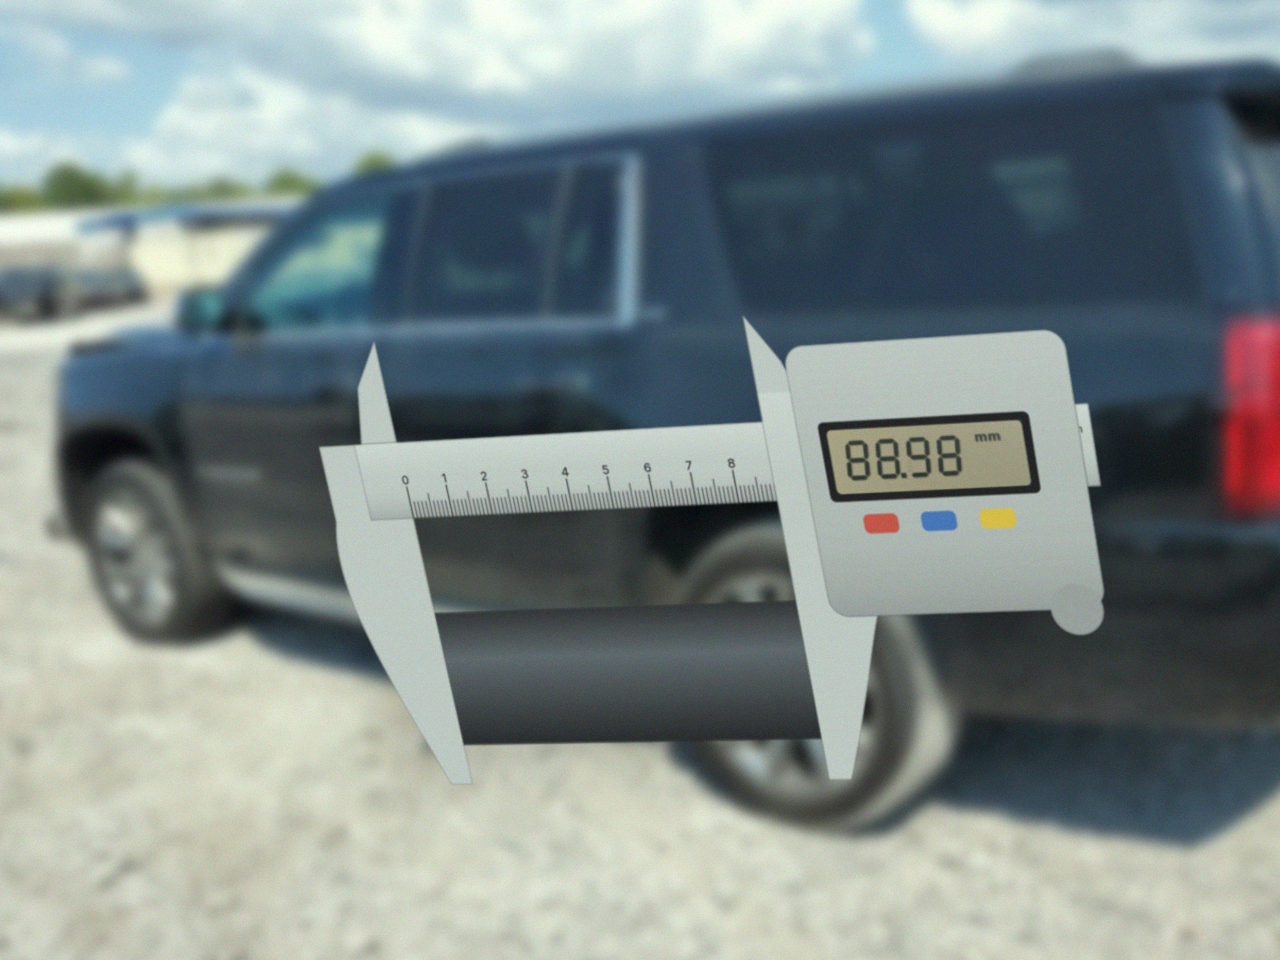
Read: 88.98mm
